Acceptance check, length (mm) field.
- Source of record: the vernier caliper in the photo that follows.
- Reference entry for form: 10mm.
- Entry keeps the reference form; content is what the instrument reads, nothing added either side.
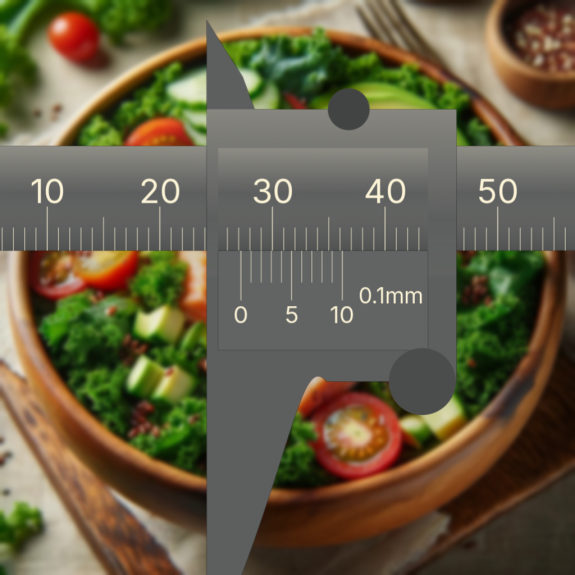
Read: 27.2mm
